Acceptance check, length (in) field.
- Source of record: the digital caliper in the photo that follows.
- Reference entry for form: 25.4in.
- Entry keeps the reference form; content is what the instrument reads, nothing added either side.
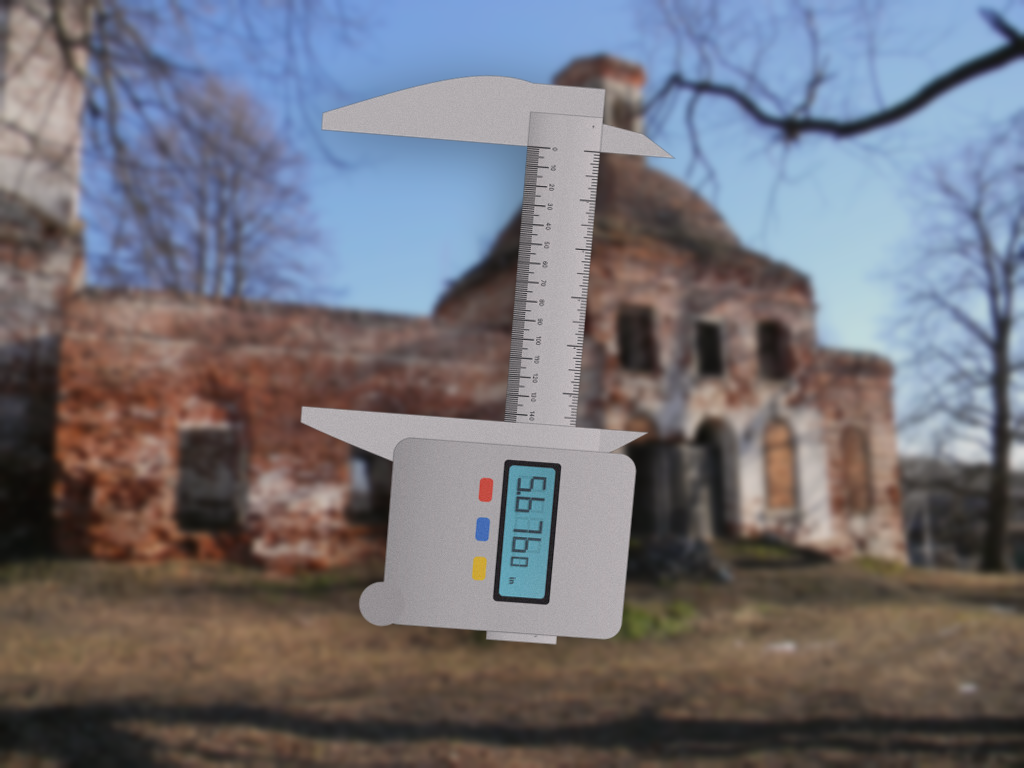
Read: 5.6760in
